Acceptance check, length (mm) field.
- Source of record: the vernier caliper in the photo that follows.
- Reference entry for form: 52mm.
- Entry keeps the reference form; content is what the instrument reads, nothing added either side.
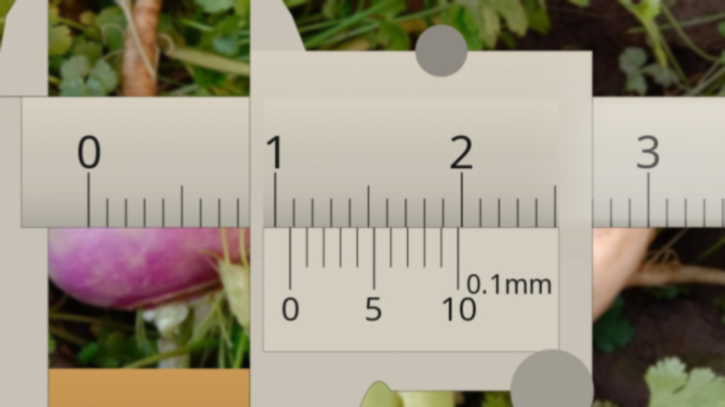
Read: 10.8mm
